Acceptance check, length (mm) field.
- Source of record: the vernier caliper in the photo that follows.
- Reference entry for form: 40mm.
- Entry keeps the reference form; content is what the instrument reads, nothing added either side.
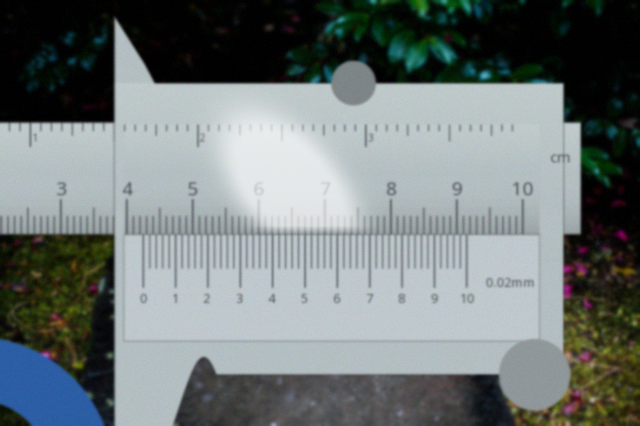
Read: 42.5mm
